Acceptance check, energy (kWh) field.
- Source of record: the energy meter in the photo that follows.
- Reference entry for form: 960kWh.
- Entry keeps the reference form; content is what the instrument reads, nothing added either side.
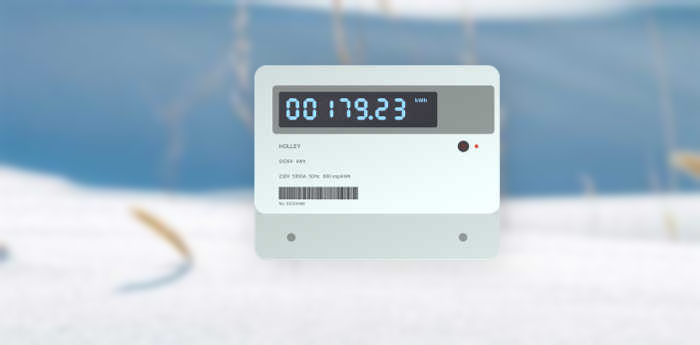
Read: 179.23kWh
